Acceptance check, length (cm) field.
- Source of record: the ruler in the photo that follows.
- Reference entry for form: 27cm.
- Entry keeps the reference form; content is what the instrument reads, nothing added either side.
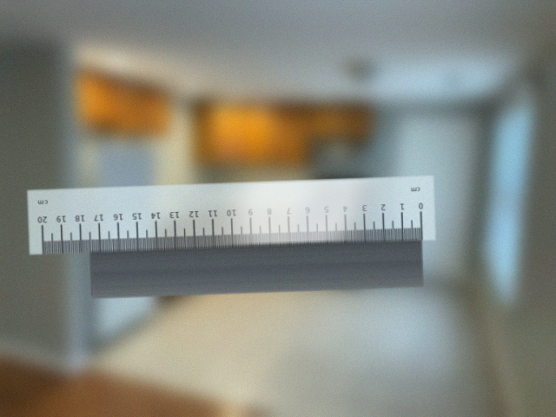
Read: 17.5cm
